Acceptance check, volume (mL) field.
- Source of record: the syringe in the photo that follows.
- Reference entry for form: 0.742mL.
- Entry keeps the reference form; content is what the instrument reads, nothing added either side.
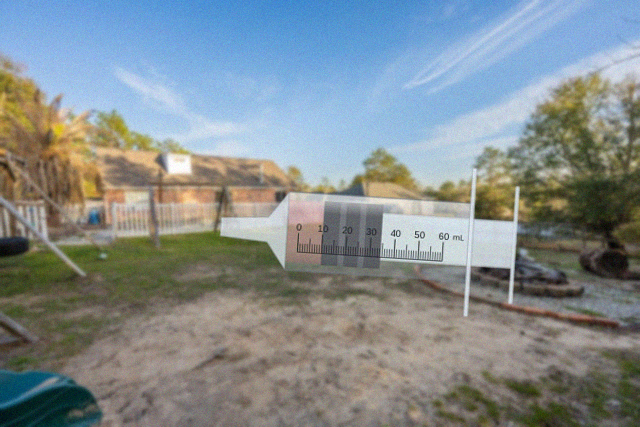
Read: 10mL
